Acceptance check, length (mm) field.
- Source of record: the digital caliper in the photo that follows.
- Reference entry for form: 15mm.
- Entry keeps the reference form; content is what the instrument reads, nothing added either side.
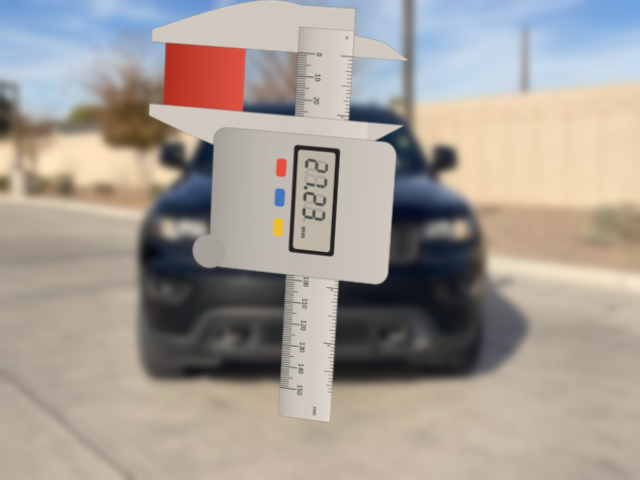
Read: 27.23mm
